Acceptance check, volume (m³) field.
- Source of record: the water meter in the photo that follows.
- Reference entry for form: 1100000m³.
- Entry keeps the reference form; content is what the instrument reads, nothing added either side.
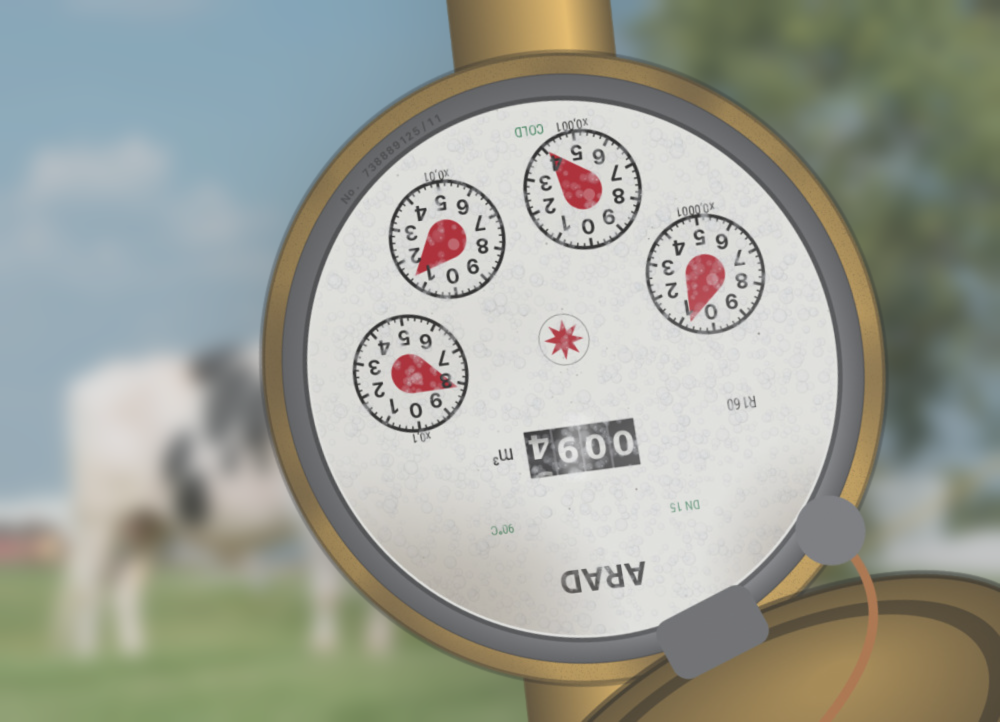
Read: 93.8140m³
